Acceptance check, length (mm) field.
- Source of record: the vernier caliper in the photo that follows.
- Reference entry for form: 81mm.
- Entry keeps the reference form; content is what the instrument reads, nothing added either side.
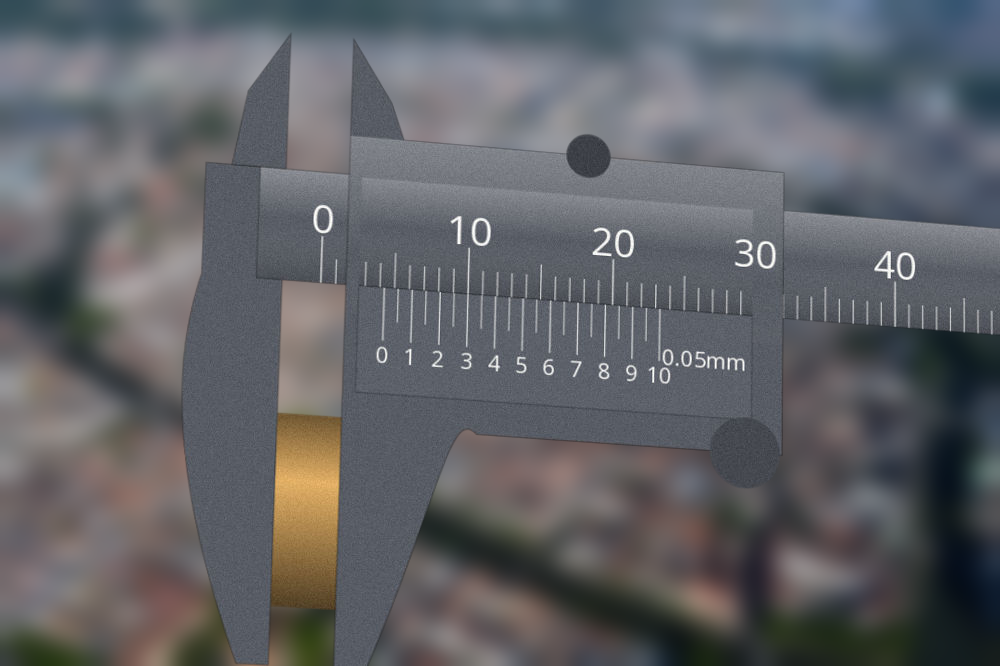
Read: 4.3mm
